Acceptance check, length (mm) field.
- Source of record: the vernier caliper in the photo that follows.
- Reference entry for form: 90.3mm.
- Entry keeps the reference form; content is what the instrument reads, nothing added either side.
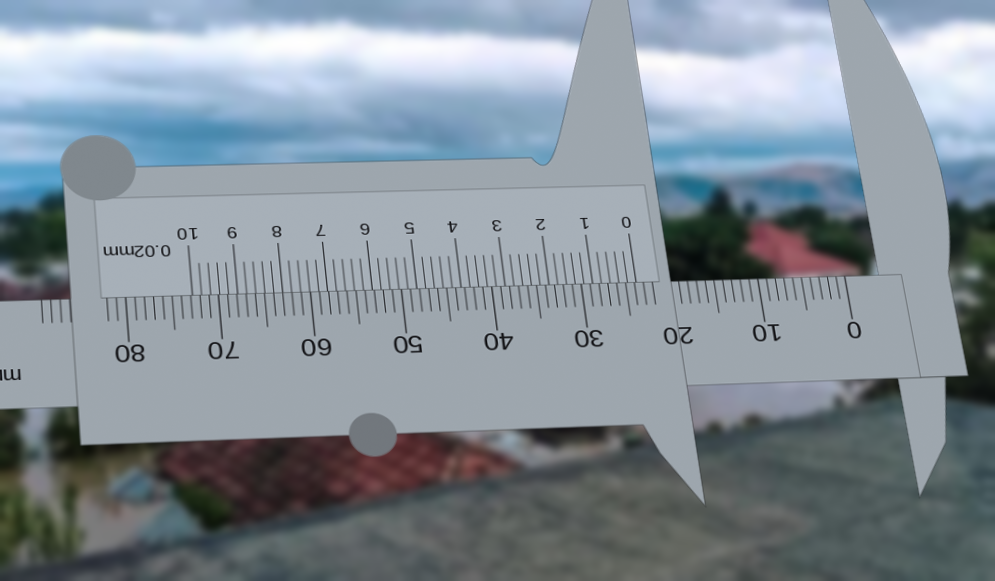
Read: 23.8mm
